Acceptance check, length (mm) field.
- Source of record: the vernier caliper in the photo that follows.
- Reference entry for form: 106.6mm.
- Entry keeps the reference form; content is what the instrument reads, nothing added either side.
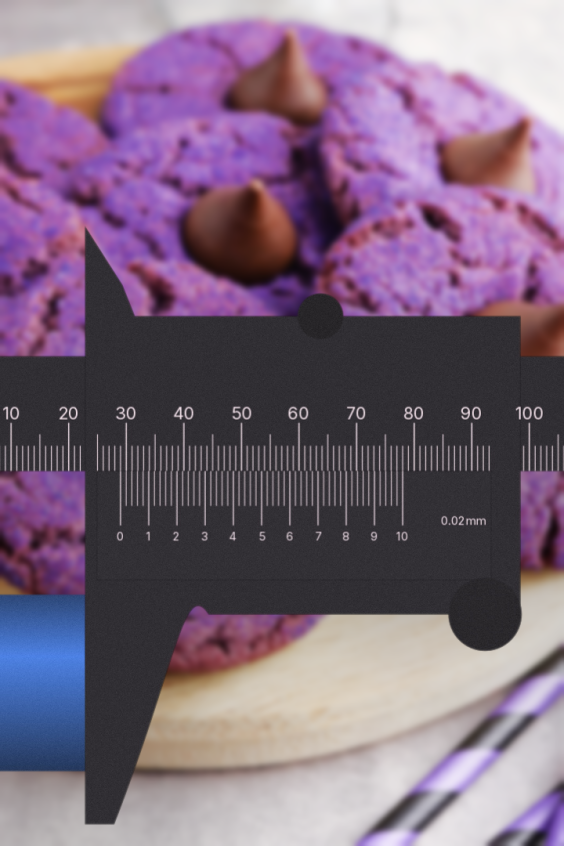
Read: 29.0mm
